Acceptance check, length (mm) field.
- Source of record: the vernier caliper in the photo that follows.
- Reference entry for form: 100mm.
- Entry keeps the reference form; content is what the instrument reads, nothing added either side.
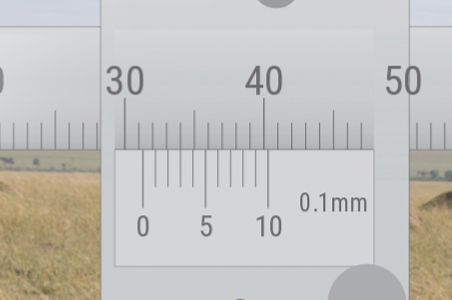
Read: 31.3mm
